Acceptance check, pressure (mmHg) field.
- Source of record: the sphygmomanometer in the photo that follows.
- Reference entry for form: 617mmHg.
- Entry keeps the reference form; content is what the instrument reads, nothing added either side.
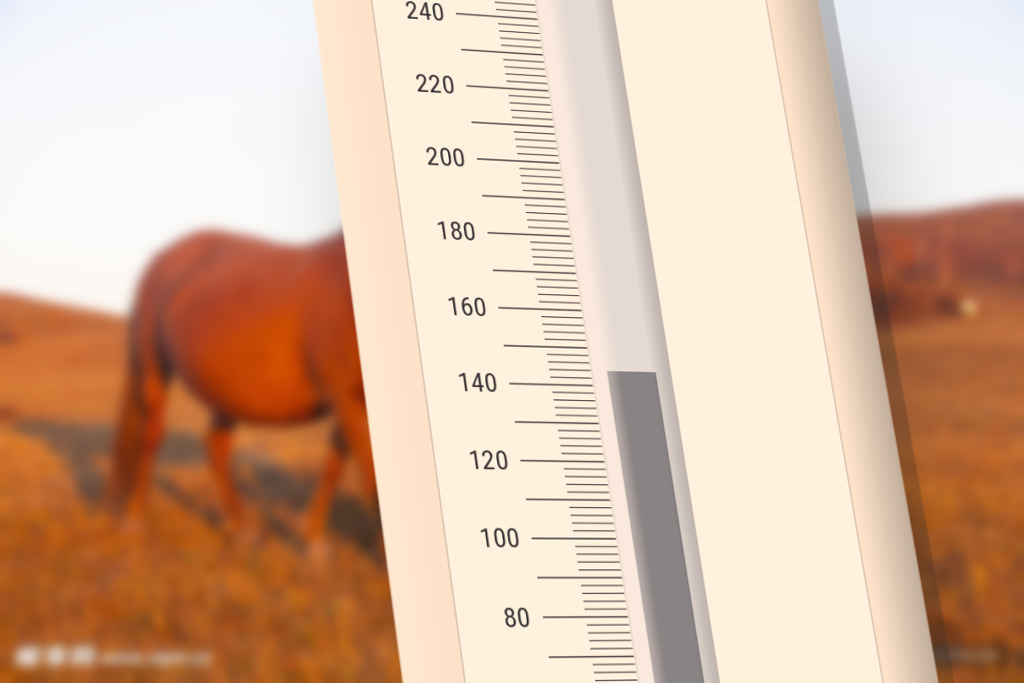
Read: 144mmHg
